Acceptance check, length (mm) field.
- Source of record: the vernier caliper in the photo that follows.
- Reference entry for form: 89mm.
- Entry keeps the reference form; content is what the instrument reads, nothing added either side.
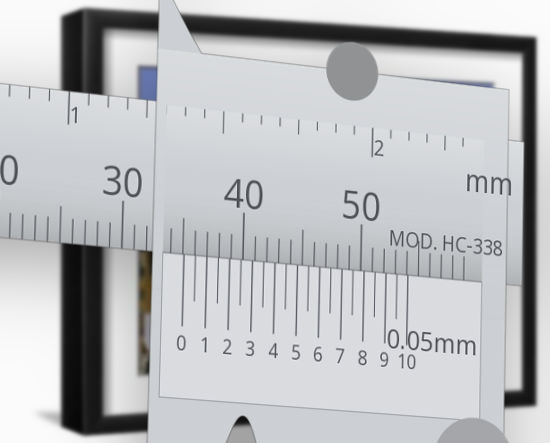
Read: 35.1mm
